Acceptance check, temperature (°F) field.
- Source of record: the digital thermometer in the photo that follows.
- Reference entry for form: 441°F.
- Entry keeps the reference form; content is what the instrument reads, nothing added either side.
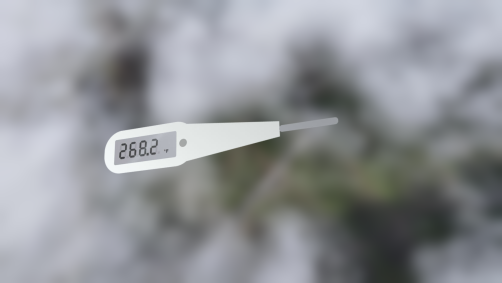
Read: 268.2°F
